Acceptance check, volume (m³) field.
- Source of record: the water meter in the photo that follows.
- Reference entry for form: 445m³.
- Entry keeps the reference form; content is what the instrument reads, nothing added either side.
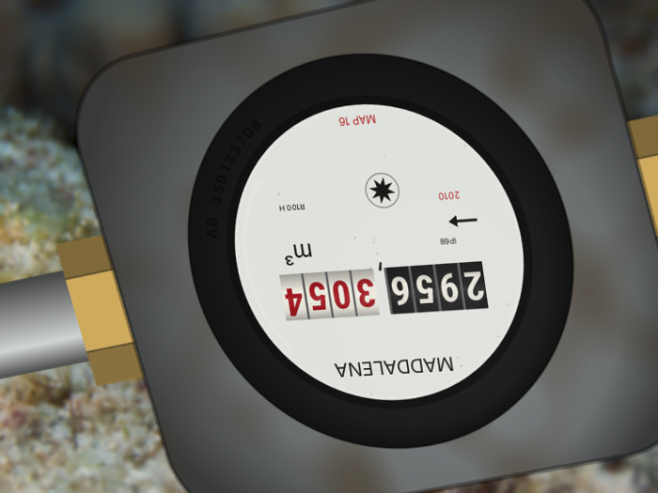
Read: 2956.3054m³
